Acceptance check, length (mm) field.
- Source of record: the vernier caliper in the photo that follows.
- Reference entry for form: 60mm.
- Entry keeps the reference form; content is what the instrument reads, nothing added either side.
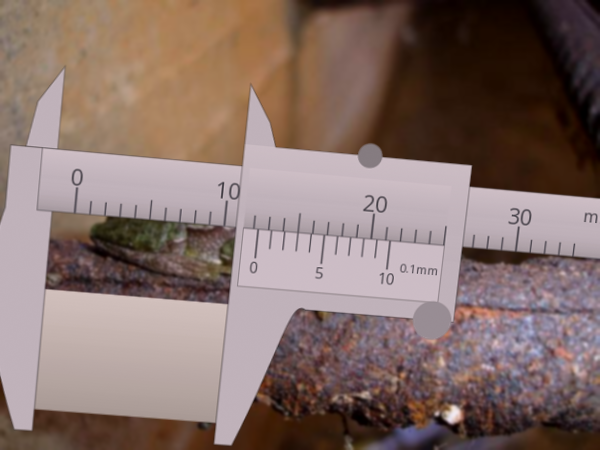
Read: 12.3mm
